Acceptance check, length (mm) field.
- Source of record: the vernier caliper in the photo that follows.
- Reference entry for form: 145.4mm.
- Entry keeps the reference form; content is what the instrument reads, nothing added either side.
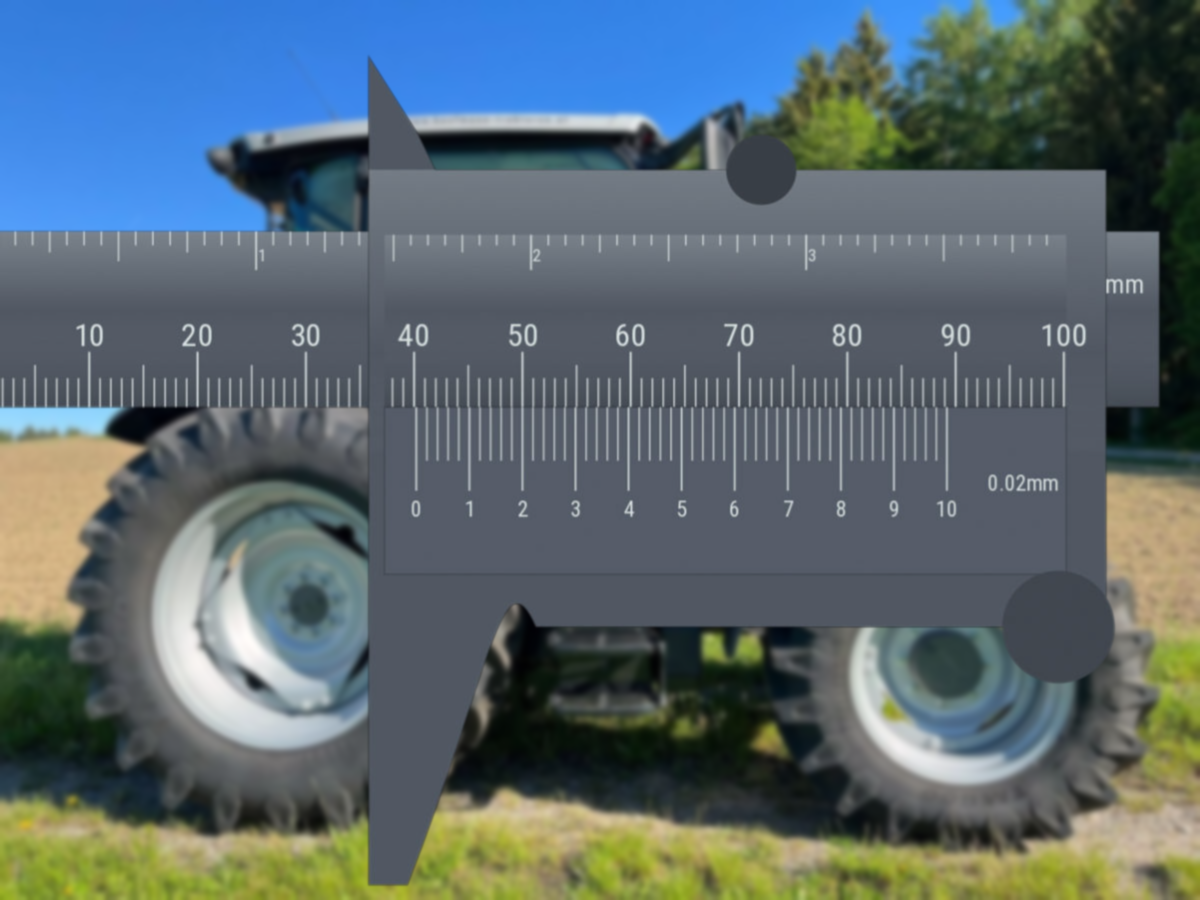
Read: 40.2mm
